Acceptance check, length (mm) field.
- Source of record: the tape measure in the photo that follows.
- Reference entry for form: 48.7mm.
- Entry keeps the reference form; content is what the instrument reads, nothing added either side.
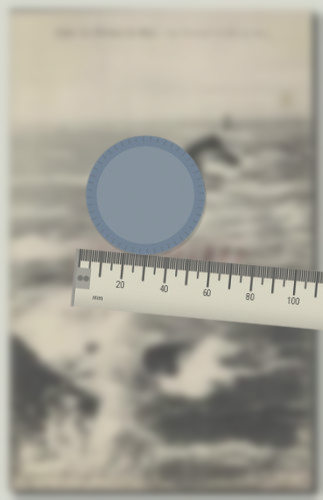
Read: 55mm
